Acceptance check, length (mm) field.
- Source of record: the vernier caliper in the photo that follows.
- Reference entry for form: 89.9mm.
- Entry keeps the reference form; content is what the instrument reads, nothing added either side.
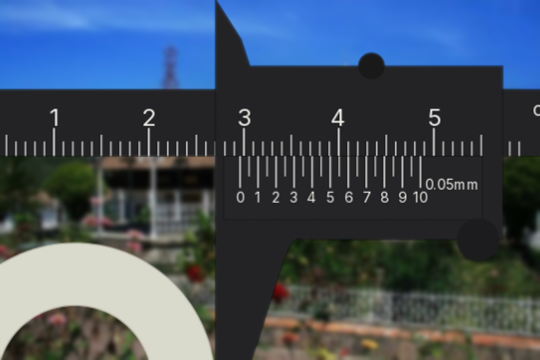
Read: 29.6mm
